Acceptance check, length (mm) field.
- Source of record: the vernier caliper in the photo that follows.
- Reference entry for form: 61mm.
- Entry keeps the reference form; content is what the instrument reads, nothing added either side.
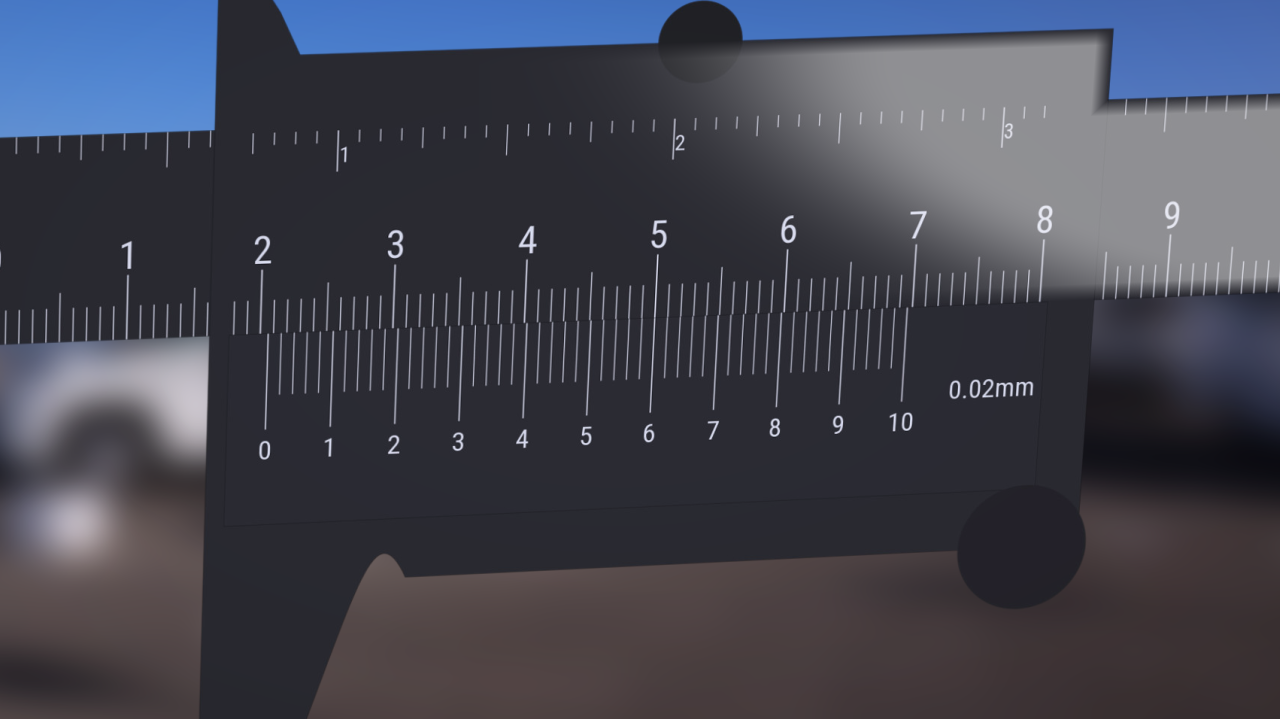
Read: 20.6mm
